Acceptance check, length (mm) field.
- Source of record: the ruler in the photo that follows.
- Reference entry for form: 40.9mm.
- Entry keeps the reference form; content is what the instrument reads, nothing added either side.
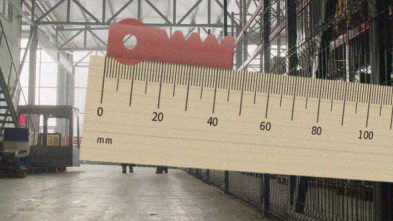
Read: 45mm
